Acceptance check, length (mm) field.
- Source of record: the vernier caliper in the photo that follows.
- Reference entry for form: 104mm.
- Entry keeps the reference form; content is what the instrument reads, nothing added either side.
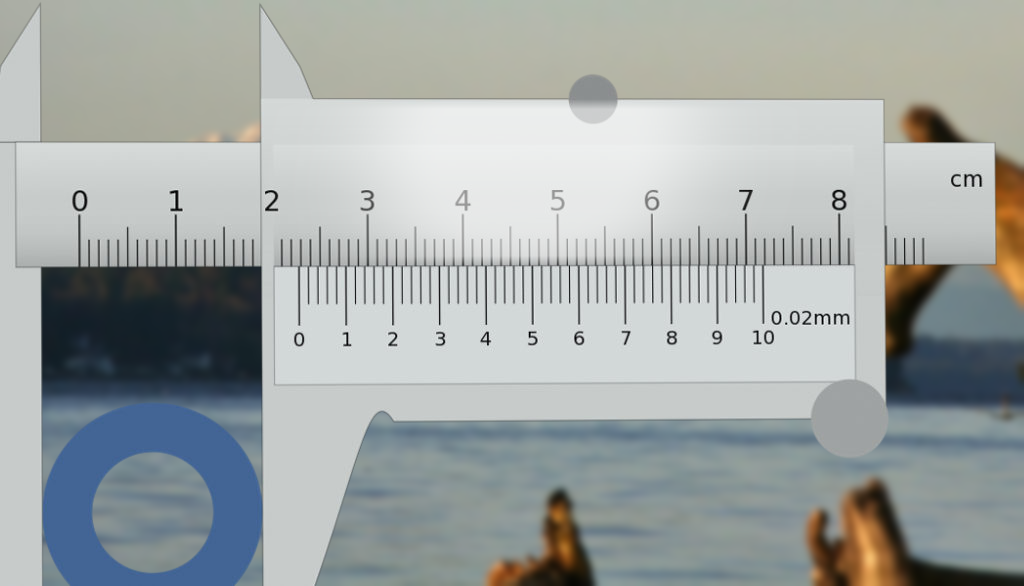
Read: 22.8mm
